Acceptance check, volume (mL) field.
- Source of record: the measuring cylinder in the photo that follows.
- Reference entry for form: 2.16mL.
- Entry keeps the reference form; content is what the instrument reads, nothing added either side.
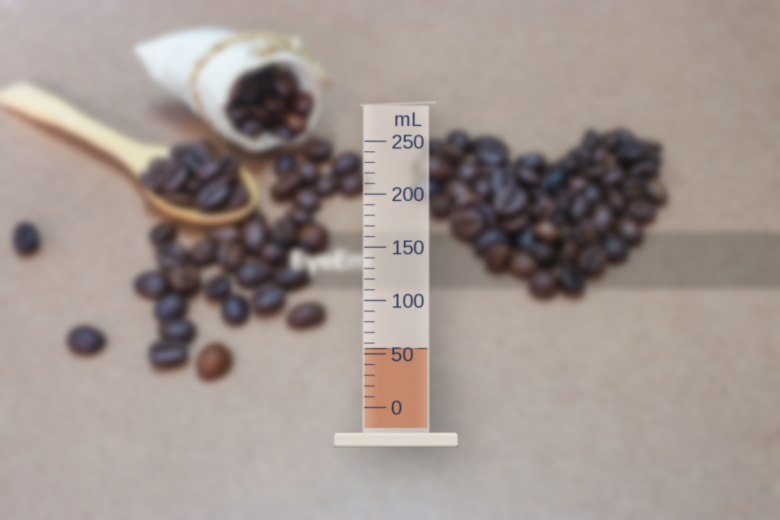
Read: 55mL
